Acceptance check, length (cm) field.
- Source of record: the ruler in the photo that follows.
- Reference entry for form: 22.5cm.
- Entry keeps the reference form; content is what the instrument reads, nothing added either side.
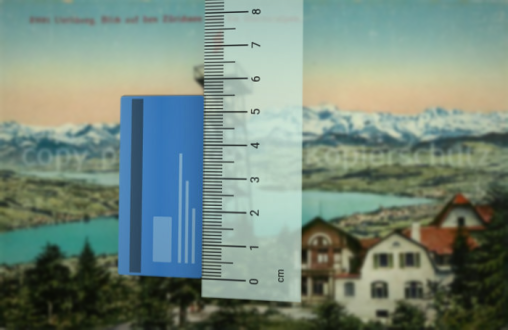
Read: 5.5cm
